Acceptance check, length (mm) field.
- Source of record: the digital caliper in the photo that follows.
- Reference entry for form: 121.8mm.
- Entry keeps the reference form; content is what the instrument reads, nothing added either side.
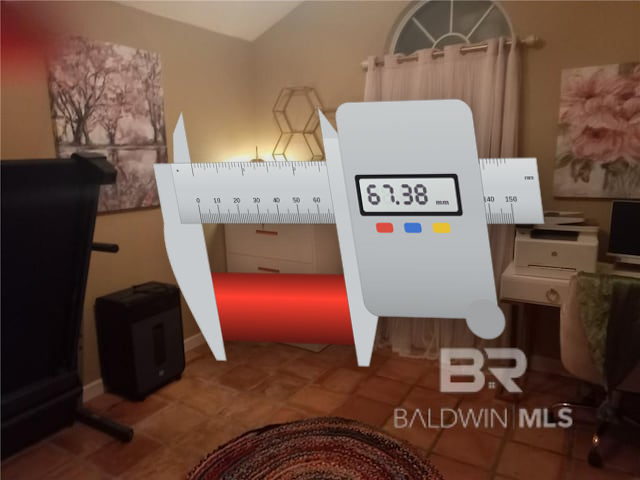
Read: 67.38mm
